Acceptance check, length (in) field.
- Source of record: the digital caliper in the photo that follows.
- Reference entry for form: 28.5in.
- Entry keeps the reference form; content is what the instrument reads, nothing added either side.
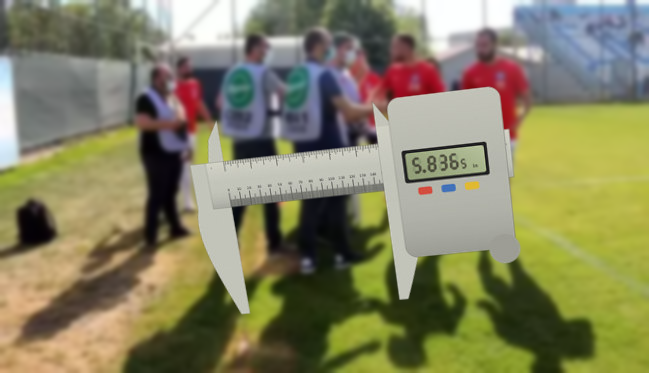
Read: 5.8365in
